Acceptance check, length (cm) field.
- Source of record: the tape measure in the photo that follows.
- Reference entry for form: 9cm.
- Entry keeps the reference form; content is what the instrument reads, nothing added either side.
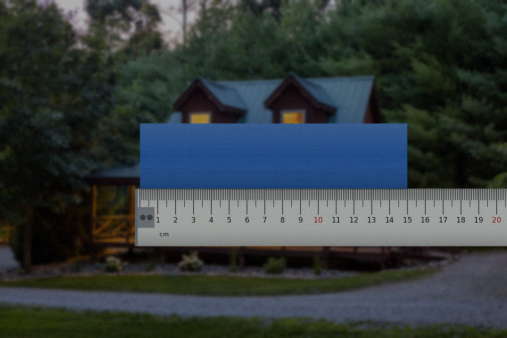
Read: 15cm
